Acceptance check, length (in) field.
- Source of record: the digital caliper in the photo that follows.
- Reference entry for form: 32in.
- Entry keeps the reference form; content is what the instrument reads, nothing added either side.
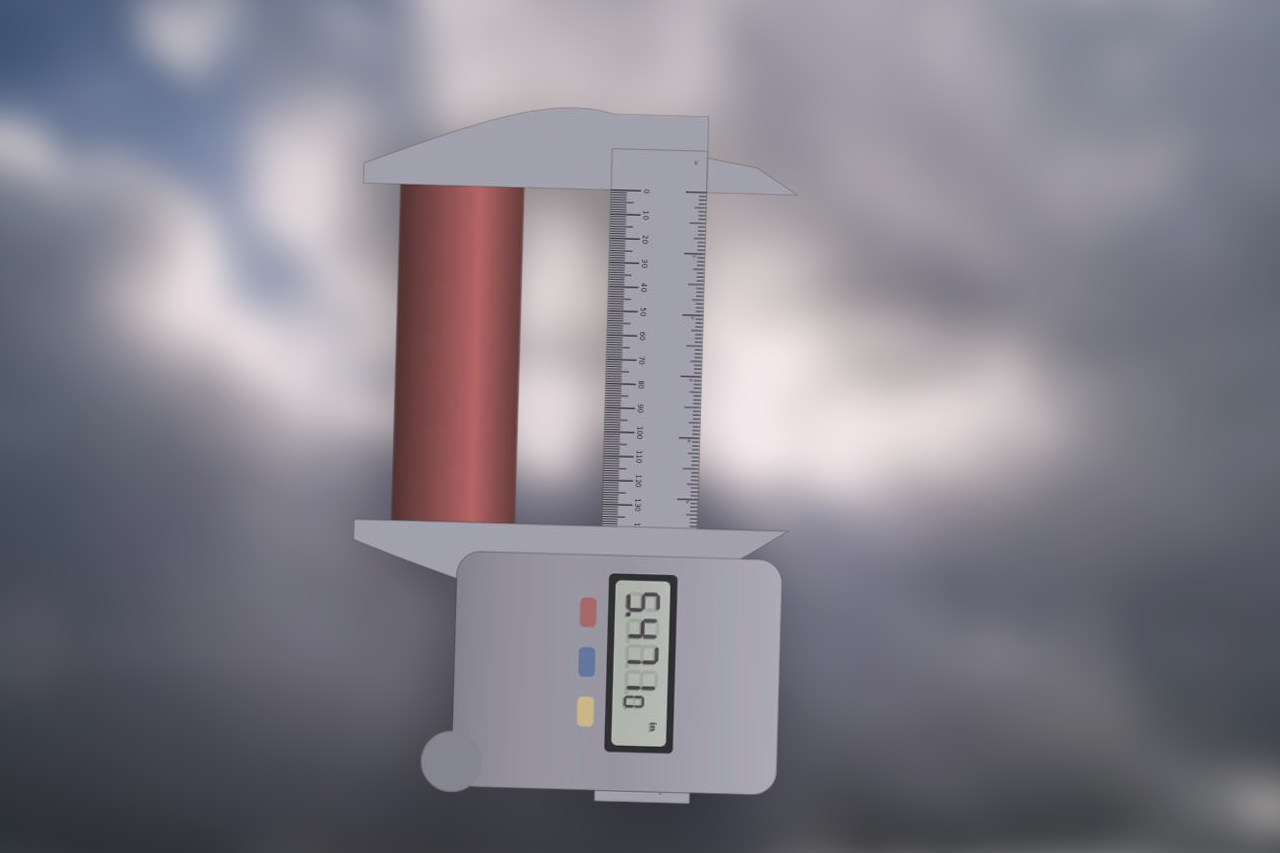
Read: 5.4710in
